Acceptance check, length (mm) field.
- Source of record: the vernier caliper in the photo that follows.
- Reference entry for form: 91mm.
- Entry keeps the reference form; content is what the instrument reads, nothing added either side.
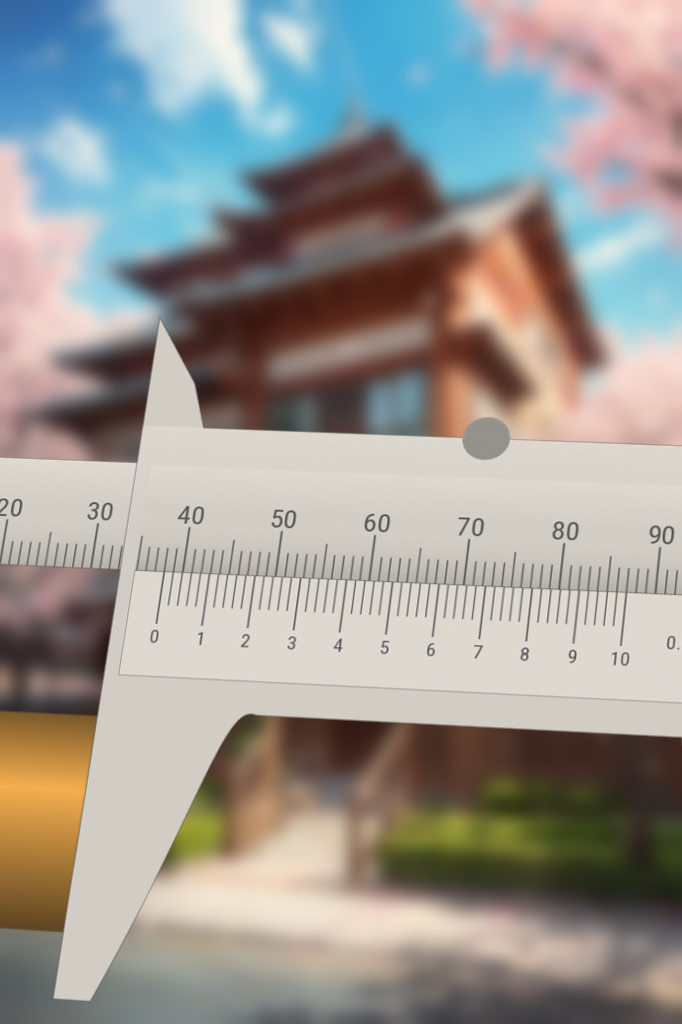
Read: 38.0mm
